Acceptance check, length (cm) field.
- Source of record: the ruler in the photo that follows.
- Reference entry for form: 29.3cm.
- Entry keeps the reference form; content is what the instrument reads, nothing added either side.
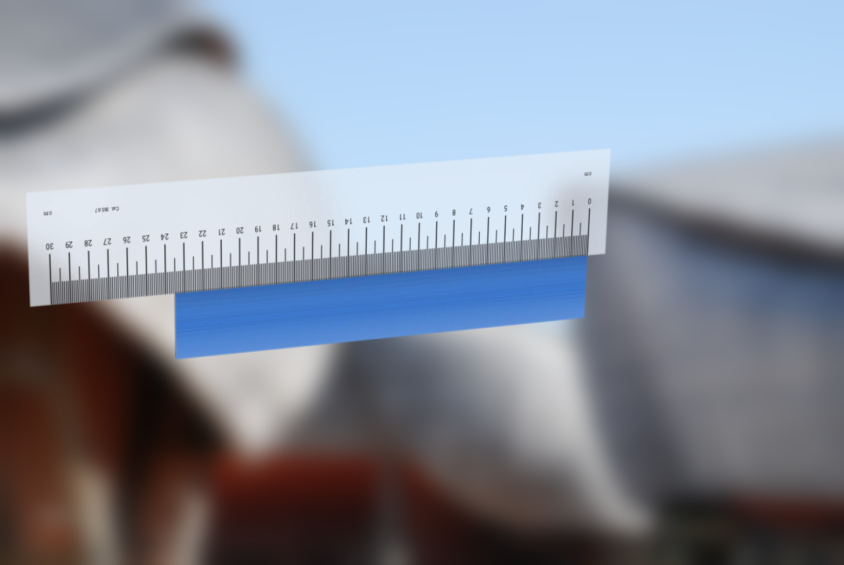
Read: 23.5cm
